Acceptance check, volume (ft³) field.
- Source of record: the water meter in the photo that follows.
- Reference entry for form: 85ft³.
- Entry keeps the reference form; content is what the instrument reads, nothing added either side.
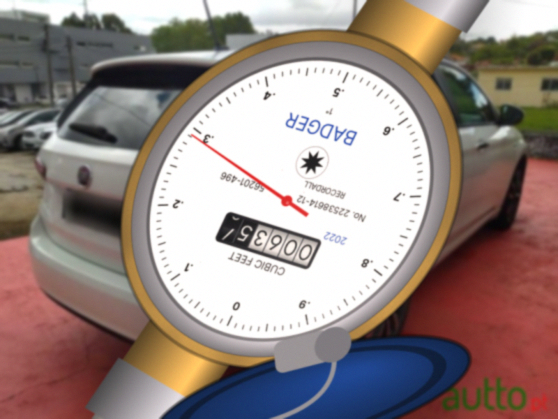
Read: 6357.29ft³
